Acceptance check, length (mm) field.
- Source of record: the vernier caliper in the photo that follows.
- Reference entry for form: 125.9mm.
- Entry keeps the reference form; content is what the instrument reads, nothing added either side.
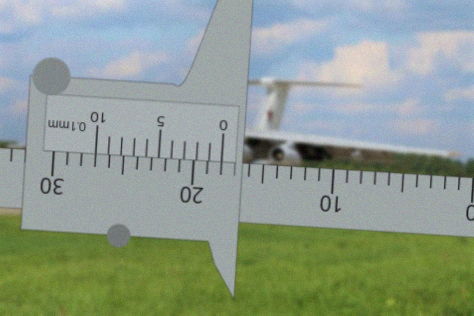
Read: 18.0mm
